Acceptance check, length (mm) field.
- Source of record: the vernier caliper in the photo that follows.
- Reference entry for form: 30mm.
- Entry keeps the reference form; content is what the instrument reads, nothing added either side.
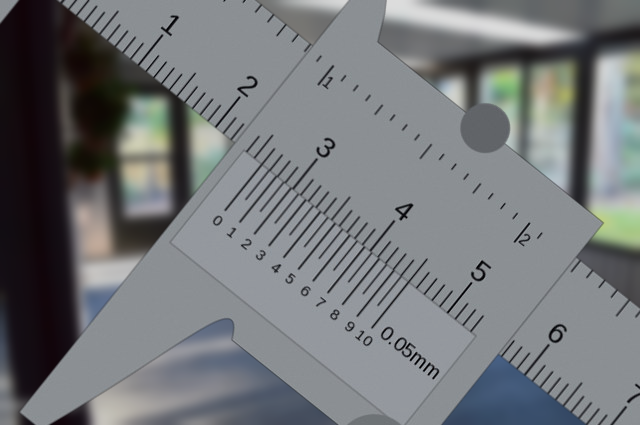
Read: 26.0mm
